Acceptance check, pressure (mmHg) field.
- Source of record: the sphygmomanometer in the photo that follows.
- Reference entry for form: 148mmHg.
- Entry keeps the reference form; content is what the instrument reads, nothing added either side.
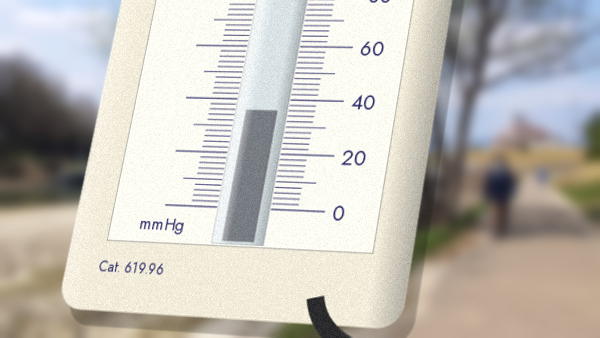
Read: 36mmHg
